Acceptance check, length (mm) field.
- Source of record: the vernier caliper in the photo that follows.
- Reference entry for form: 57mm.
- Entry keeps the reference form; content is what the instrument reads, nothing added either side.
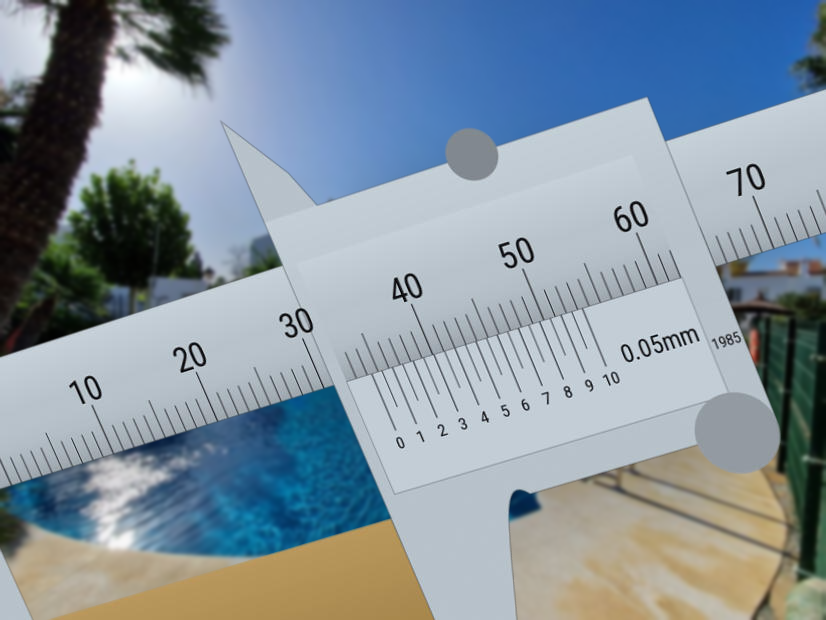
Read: 34.4mm
